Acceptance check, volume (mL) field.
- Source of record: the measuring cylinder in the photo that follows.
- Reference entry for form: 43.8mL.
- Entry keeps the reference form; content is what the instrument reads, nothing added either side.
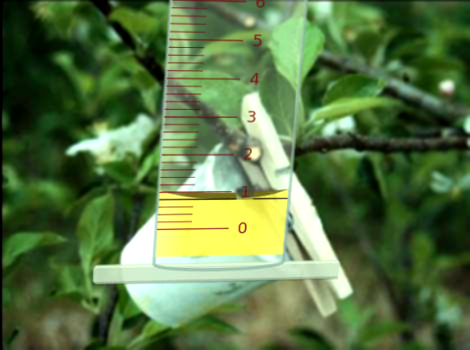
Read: 0.8mL
